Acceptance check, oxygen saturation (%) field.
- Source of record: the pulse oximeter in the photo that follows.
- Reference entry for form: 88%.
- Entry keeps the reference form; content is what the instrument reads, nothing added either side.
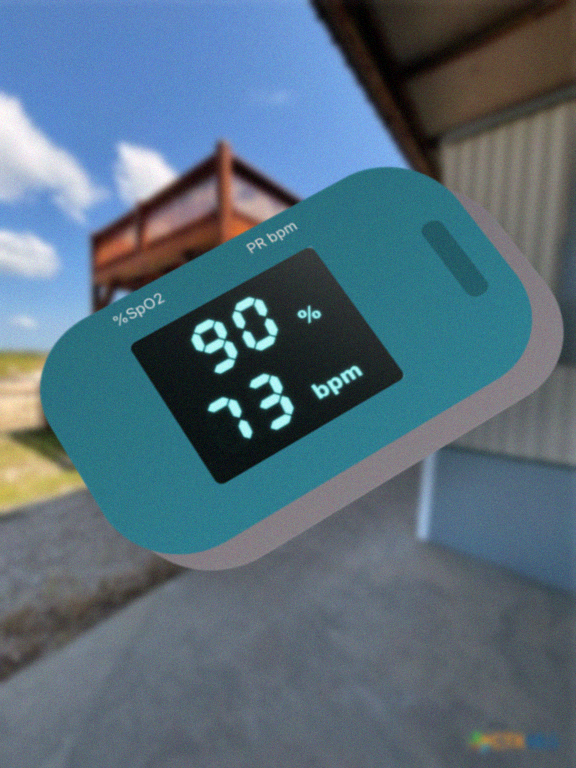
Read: 90%
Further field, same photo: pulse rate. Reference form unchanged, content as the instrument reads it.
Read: 73bpm
